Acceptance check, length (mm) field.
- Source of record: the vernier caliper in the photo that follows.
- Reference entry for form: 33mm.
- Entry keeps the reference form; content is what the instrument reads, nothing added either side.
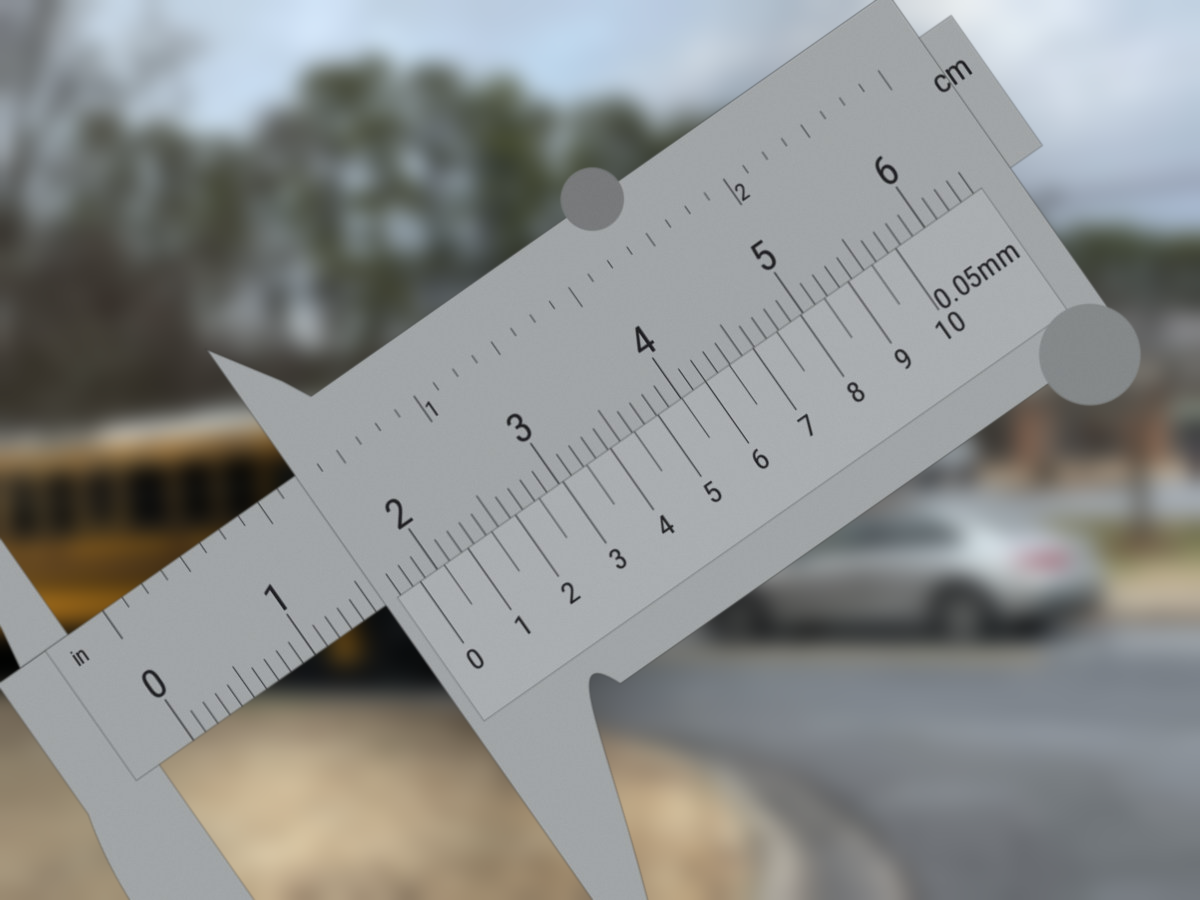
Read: 18.6mm
